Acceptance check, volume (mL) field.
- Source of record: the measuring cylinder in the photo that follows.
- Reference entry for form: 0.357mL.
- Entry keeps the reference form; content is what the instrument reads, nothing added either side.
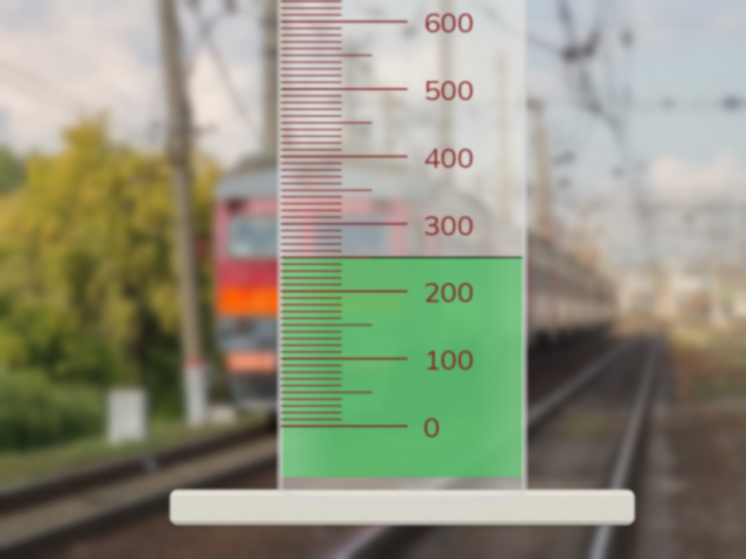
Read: 250mL
